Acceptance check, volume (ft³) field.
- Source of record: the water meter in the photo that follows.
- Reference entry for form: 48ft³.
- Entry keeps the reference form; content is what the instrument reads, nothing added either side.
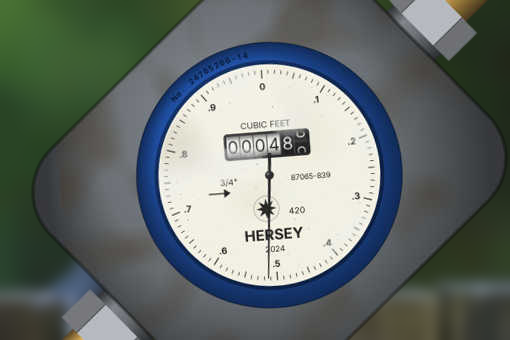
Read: 488.51ft³
